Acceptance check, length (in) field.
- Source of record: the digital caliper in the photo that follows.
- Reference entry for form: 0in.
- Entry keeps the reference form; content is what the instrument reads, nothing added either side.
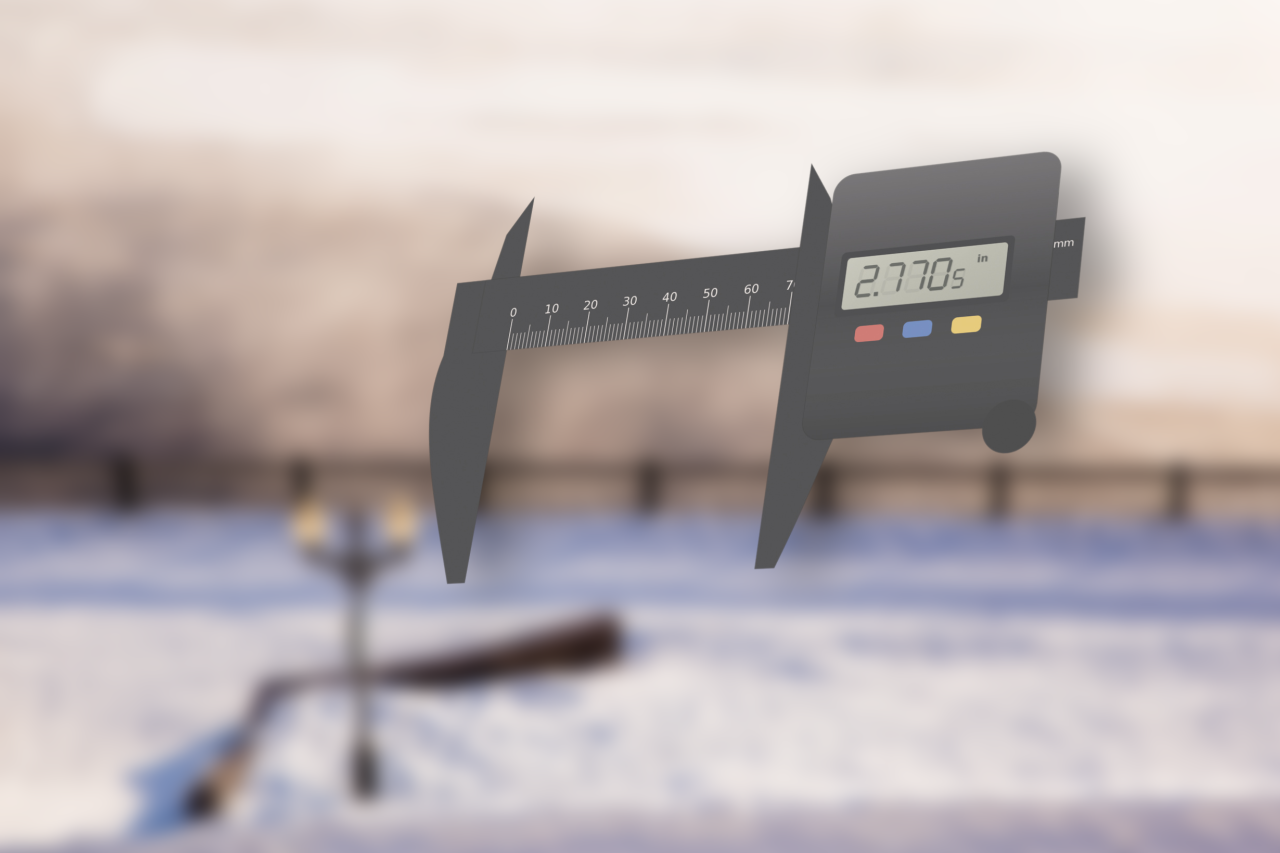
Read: 2.7705in
